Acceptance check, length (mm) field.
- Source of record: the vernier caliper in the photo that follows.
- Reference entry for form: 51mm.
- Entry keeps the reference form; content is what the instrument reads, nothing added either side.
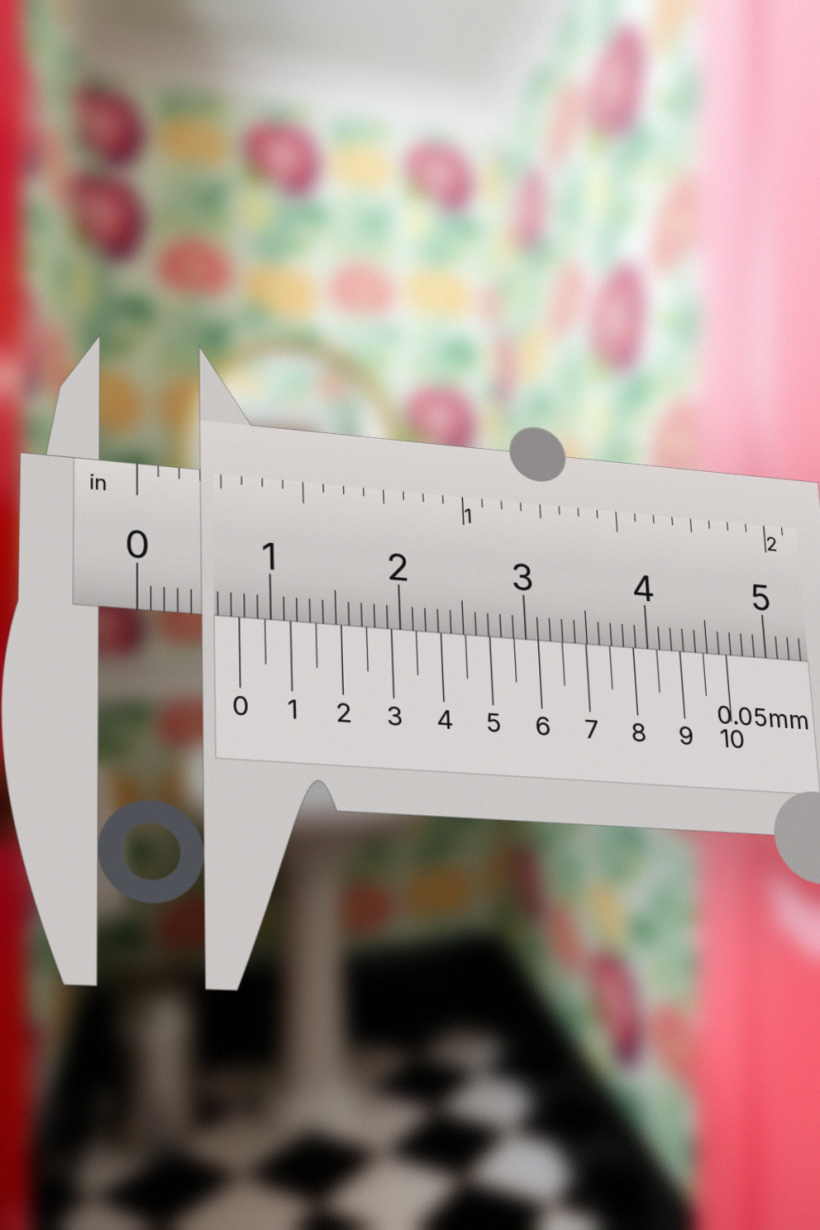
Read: 7.6mm
